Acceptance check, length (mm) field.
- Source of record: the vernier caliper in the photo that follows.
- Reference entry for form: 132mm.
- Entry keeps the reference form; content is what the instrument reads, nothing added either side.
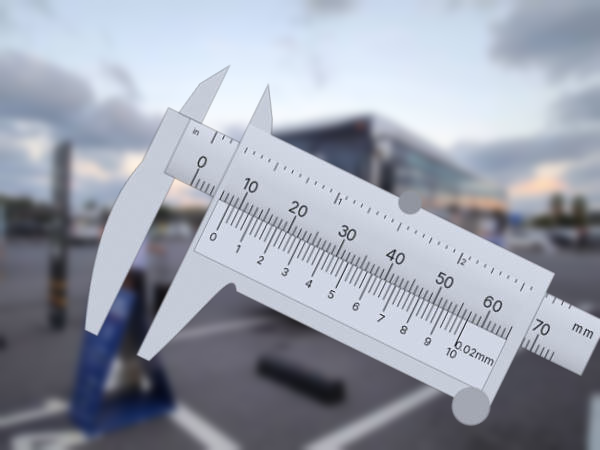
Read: 8.0mm
